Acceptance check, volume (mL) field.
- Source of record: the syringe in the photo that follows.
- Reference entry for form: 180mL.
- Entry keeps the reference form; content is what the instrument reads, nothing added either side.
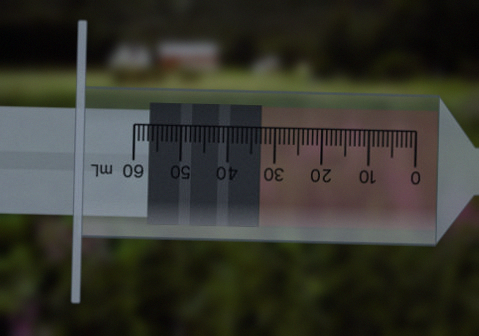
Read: 33mL
